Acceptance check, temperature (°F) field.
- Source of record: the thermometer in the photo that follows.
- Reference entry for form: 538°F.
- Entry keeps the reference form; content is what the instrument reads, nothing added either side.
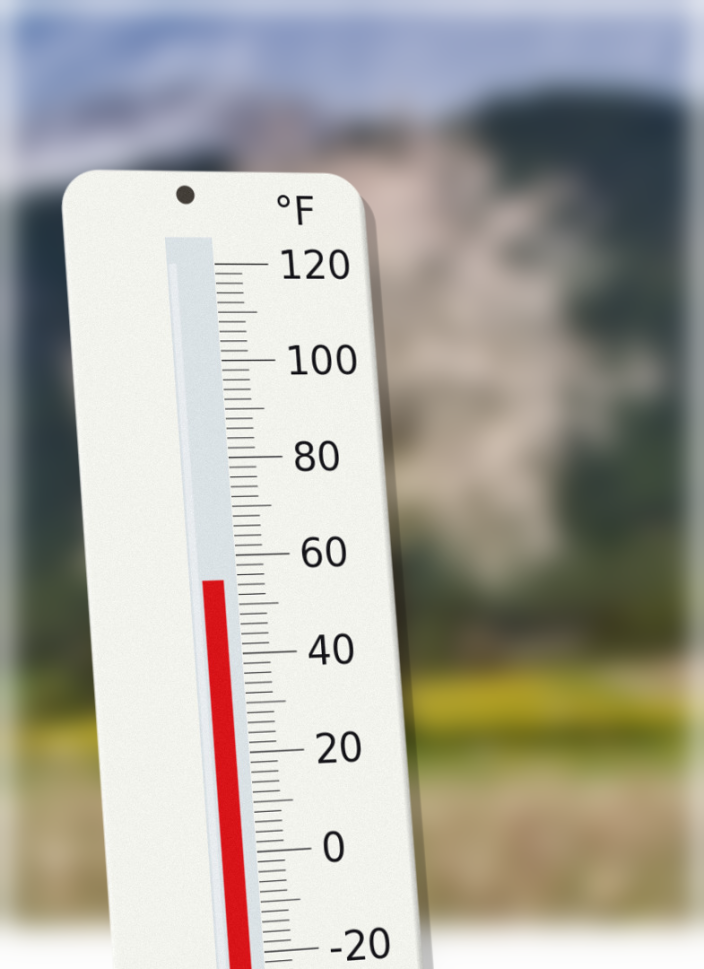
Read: 55°F
